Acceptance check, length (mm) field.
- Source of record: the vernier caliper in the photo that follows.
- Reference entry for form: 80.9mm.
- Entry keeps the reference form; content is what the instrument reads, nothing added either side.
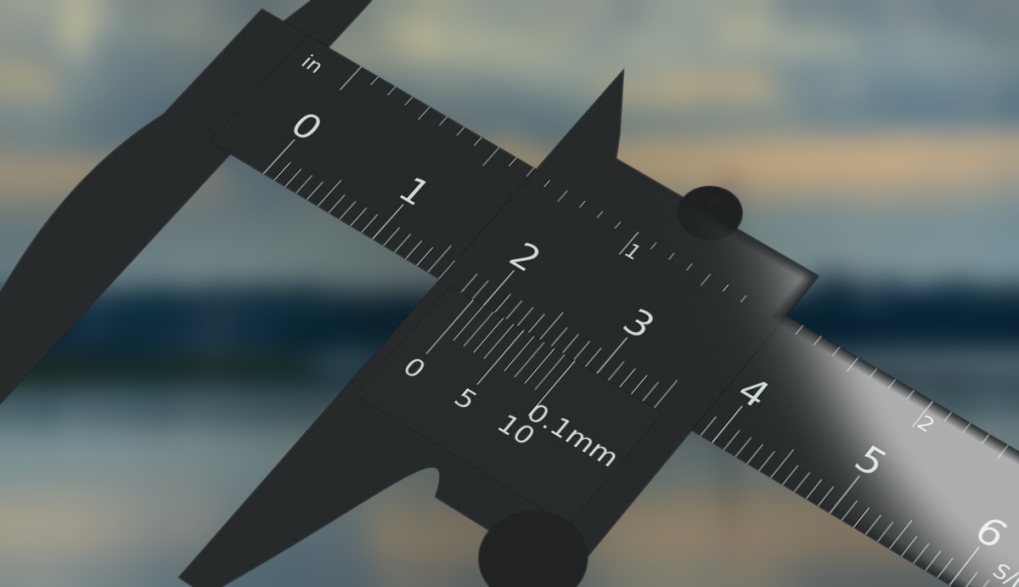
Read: 19.1mm
